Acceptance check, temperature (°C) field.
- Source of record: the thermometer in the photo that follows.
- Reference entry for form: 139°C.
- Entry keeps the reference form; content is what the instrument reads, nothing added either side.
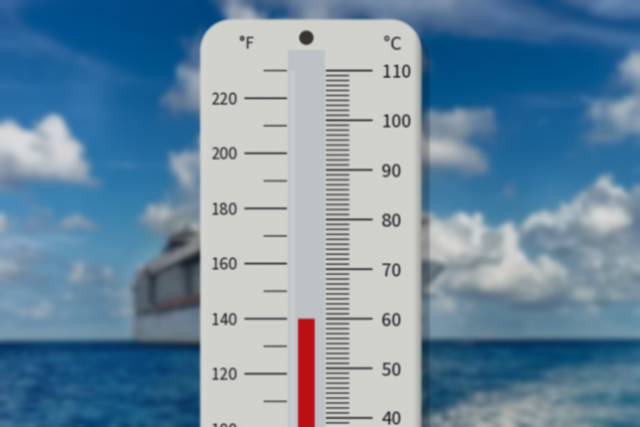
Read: 60°C
